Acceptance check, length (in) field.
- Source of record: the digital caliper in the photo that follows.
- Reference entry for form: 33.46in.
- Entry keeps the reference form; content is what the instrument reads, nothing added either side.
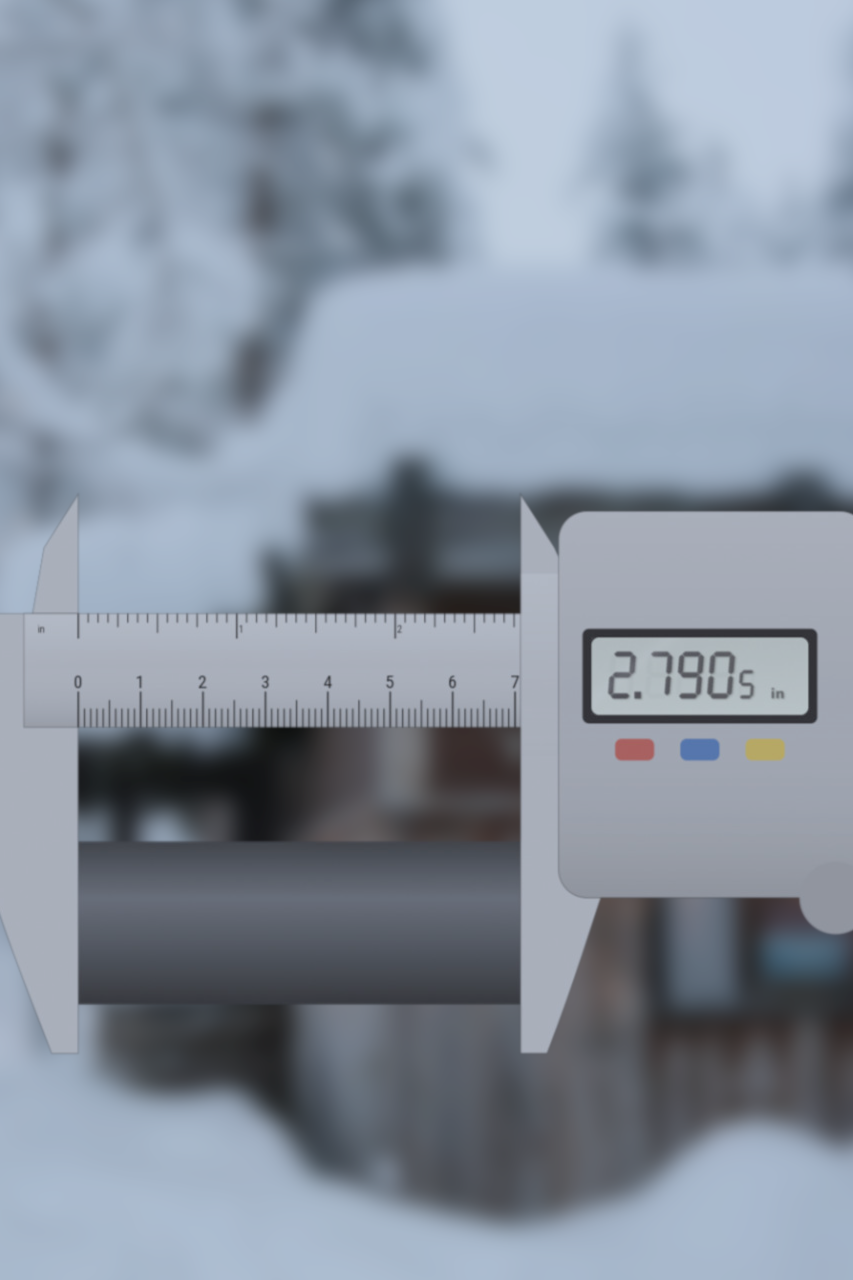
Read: 2.7905in
